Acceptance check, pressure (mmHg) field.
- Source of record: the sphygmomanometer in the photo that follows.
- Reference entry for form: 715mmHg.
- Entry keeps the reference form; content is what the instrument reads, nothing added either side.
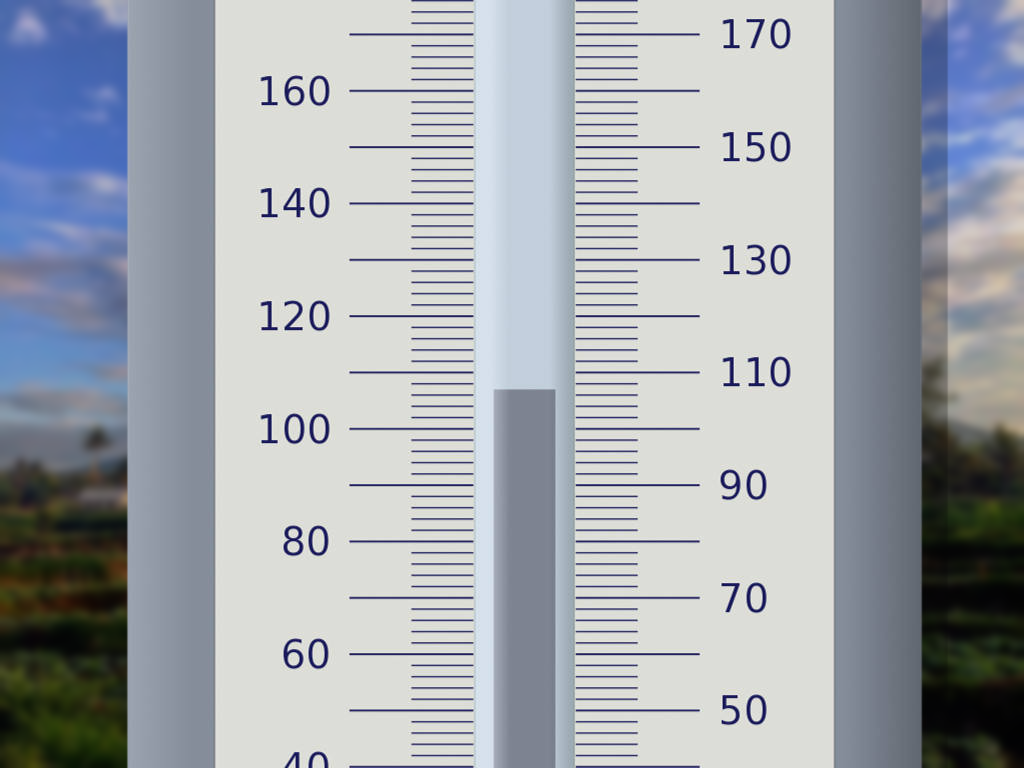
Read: 107mmHg
